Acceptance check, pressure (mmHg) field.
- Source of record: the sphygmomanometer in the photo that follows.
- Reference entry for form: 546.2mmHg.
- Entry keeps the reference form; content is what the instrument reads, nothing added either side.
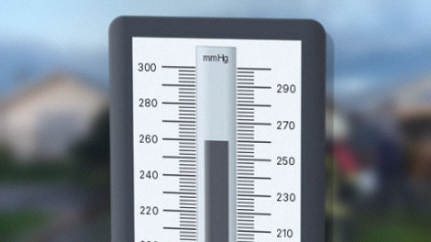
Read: 260mmHg
